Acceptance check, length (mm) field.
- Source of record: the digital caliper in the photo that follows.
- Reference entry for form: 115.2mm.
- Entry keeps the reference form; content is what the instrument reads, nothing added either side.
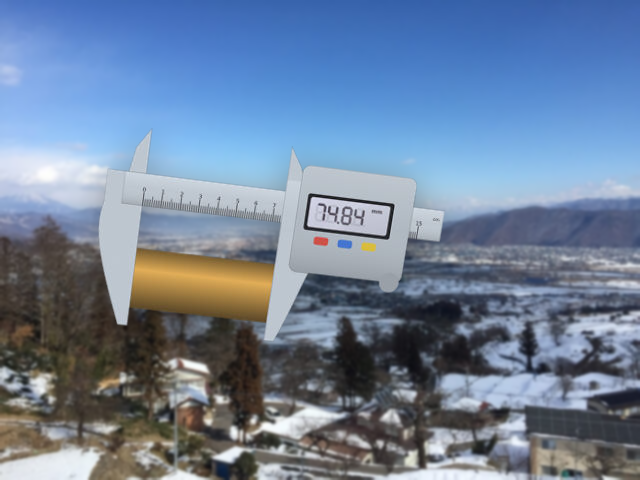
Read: 74.84mm
